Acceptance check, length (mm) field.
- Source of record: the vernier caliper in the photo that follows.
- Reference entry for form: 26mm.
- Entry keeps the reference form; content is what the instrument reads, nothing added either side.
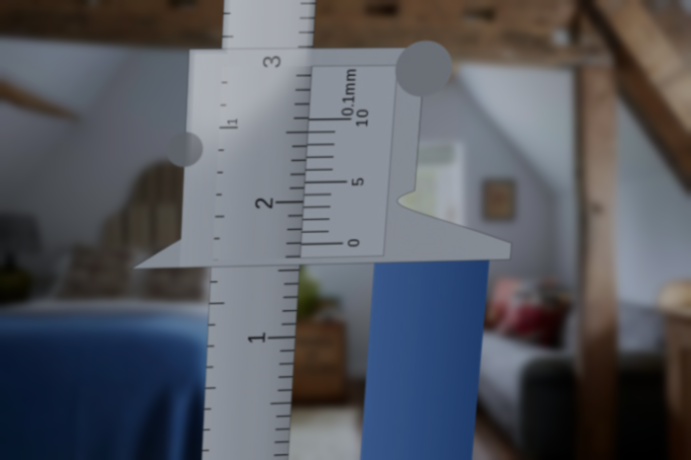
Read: 16.9mm
